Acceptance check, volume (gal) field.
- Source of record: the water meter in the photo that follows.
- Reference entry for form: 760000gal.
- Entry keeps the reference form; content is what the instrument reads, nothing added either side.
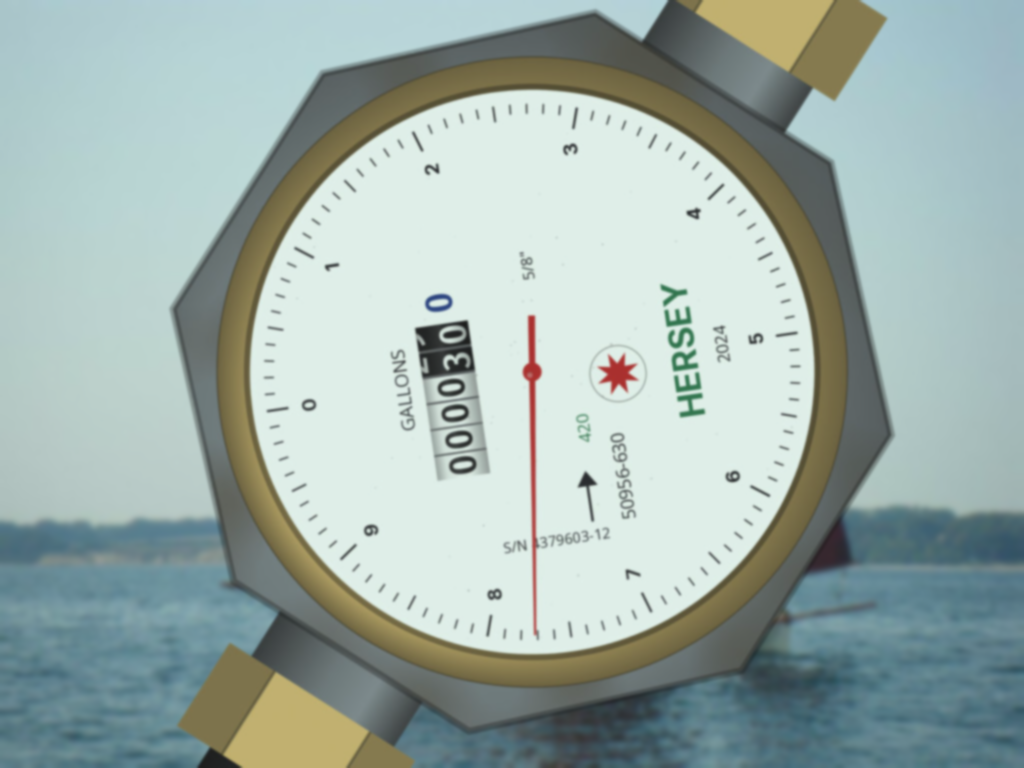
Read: 297.7gal
